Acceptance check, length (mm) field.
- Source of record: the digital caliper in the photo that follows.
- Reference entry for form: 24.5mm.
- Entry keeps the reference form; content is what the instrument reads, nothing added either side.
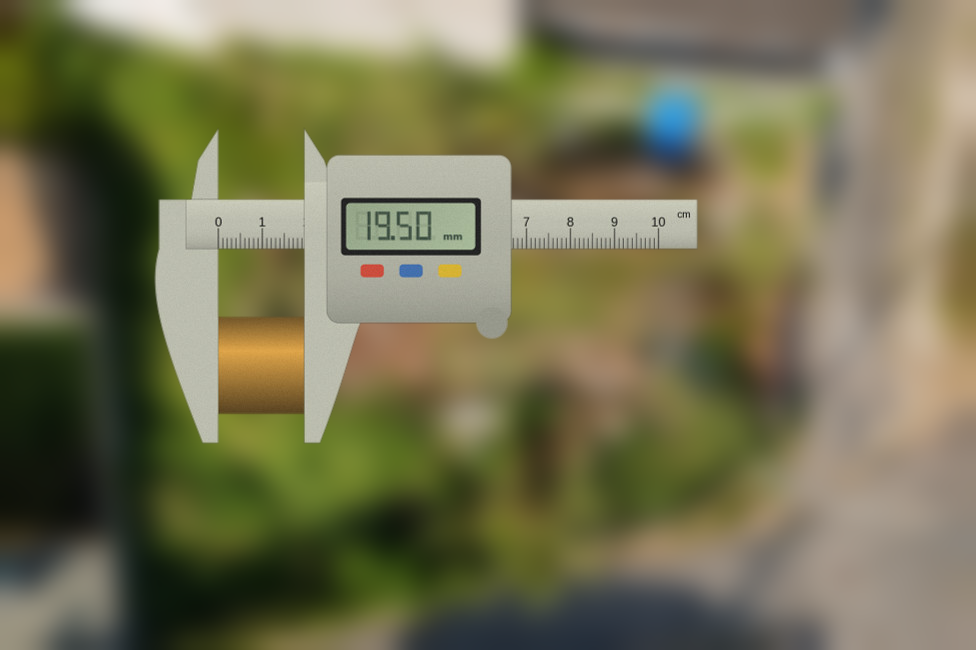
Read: 19.50mm
